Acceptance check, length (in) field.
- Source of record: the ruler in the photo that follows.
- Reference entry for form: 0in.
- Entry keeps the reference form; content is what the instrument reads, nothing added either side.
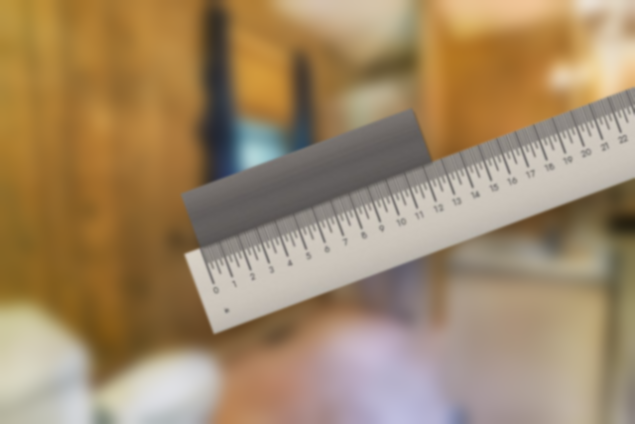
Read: 12.5in
